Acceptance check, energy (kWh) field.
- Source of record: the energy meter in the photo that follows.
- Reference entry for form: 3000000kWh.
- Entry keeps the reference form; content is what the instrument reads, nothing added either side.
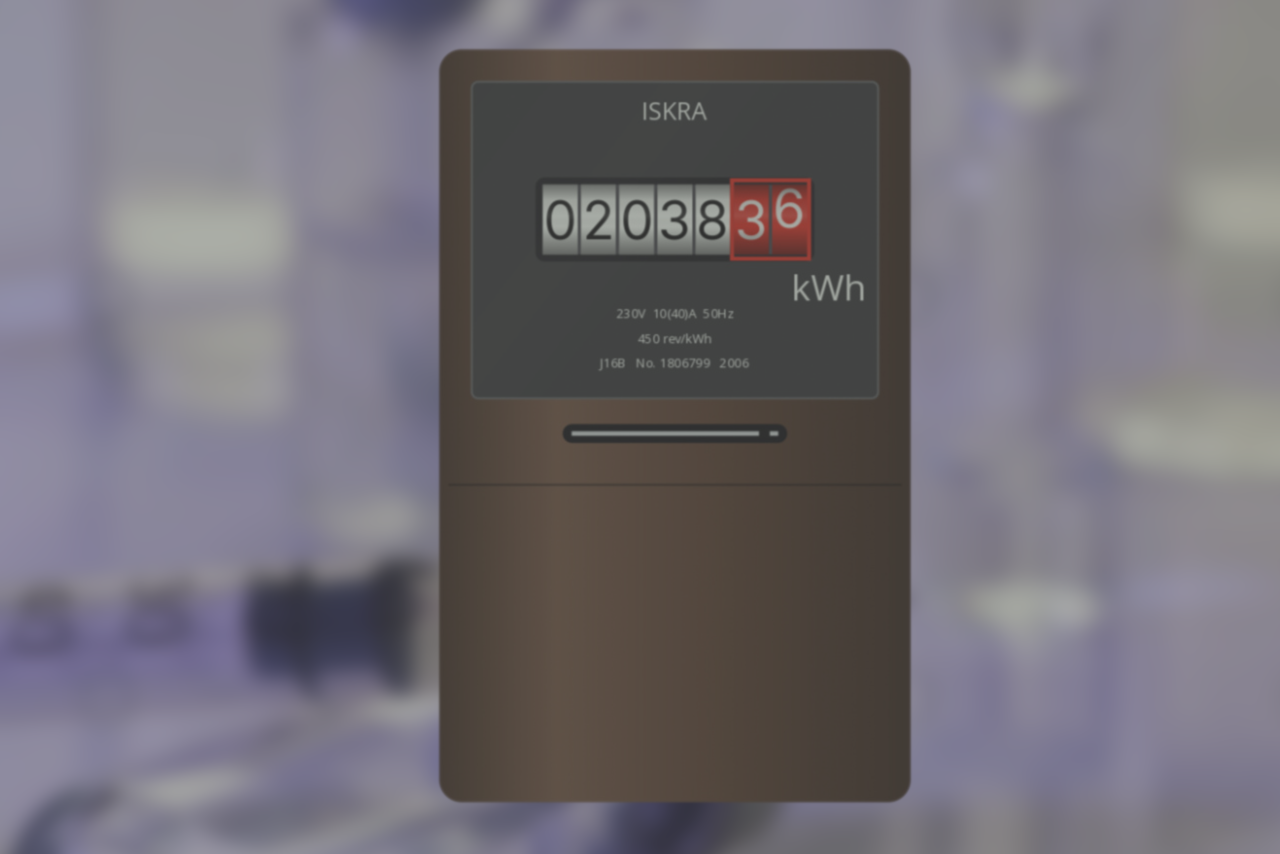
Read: 2038.36kWh
